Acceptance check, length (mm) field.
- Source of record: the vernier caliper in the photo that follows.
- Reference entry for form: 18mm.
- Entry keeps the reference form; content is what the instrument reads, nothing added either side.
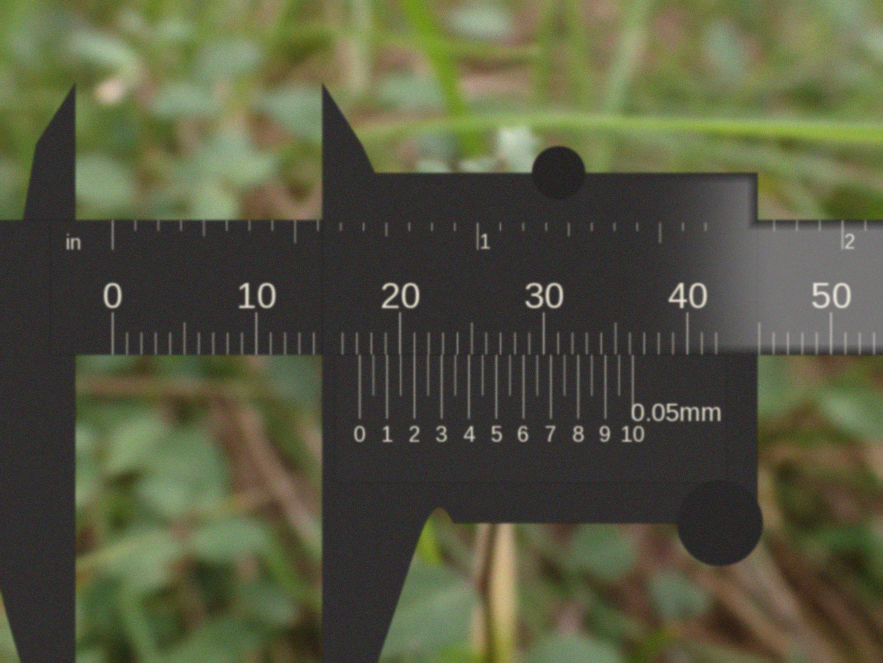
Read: 17.2mm
